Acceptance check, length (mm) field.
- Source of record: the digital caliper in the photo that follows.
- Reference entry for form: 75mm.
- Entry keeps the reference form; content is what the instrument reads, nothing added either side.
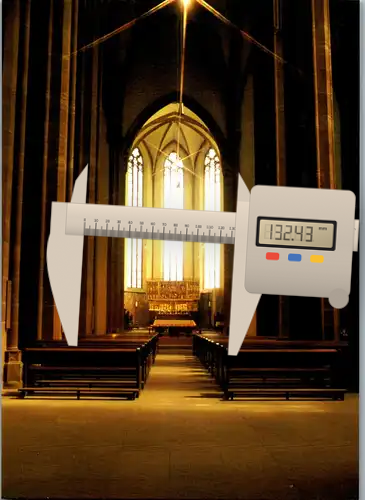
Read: 132.43mm
